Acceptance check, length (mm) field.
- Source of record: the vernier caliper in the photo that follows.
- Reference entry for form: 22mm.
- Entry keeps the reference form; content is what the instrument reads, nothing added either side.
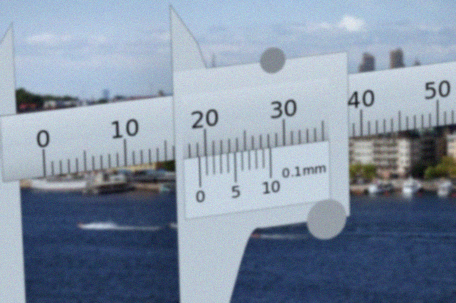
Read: 19.2mm
